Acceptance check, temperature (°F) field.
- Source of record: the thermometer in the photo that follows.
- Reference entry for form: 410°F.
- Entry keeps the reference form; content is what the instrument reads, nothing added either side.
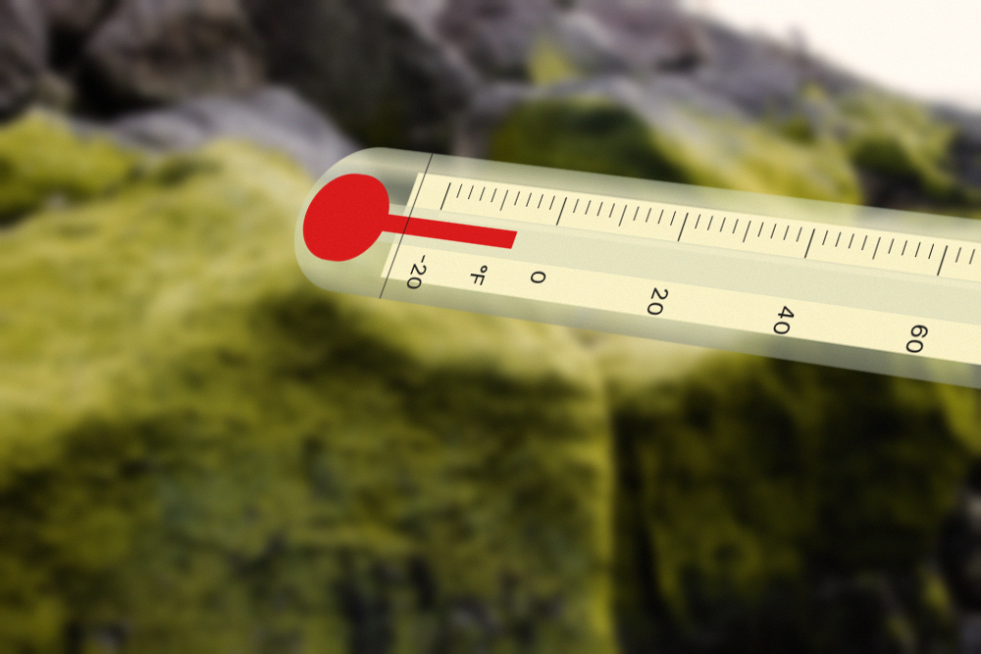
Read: -6°F
